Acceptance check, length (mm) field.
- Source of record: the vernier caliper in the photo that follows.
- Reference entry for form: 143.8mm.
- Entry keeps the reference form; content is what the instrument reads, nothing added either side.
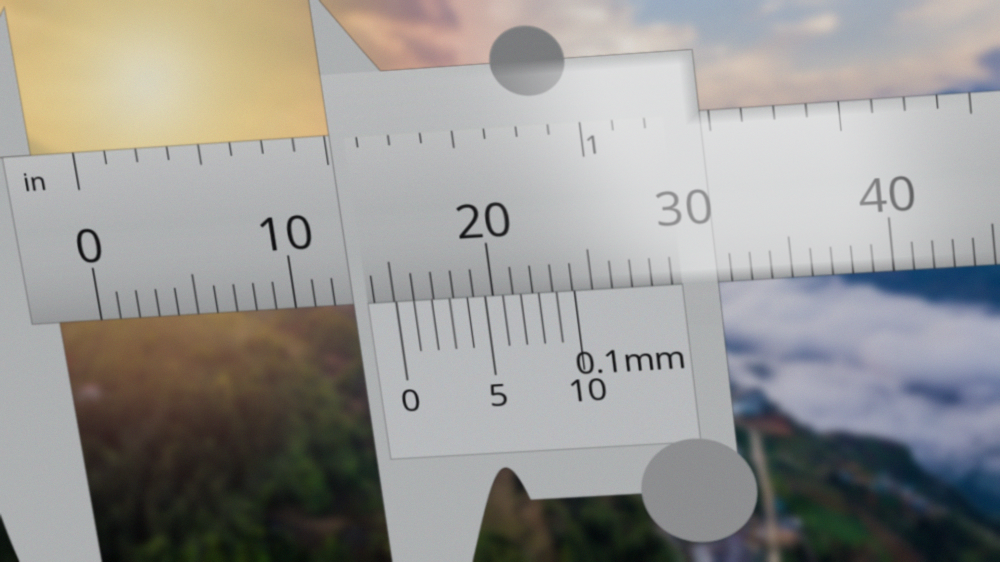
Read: 15.1mm
